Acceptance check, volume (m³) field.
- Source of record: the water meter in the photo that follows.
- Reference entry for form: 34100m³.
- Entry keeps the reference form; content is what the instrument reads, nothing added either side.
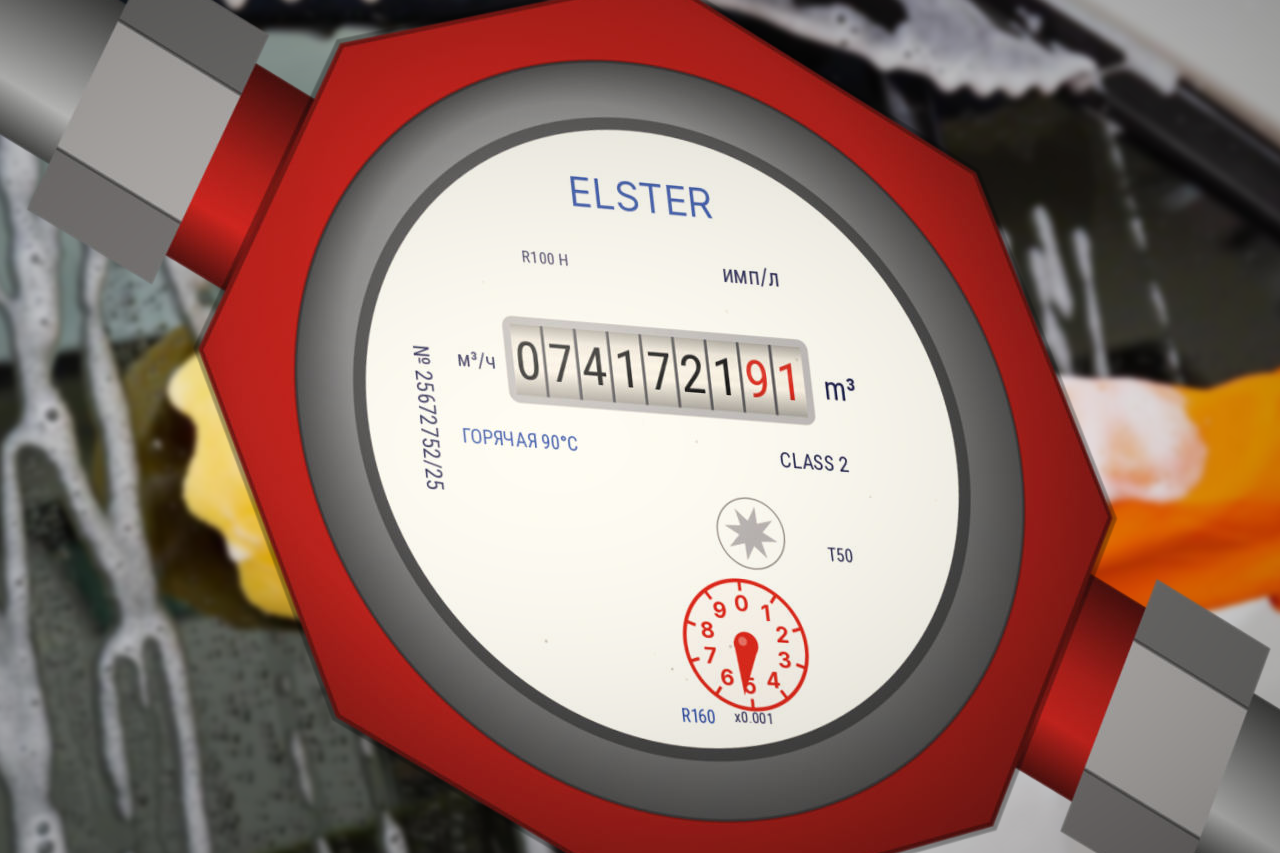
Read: 741721.915m³
